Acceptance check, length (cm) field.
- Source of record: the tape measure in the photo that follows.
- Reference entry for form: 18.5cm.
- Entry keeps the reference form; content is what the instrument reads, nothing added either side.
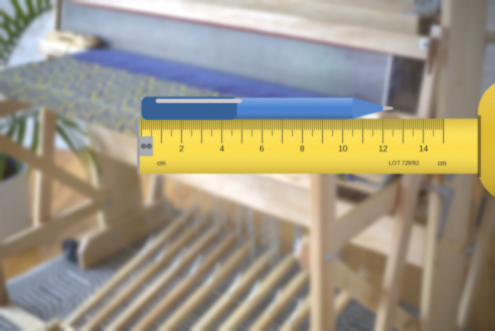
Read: 12.5cm
